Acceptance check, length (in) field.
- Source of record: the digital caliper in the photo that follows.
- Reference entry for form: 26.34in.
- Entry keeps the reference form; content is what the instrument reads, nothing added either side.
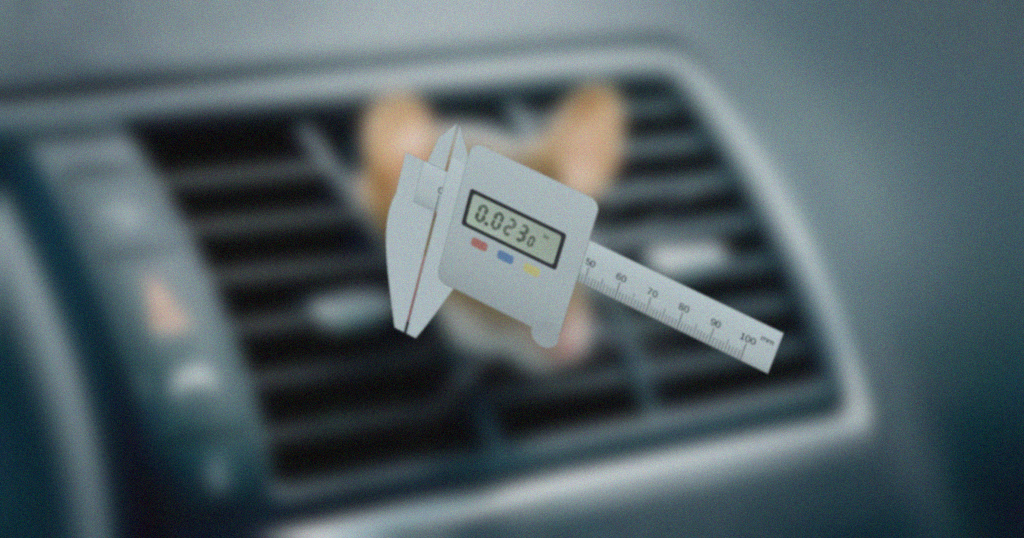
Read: 0.0230in
